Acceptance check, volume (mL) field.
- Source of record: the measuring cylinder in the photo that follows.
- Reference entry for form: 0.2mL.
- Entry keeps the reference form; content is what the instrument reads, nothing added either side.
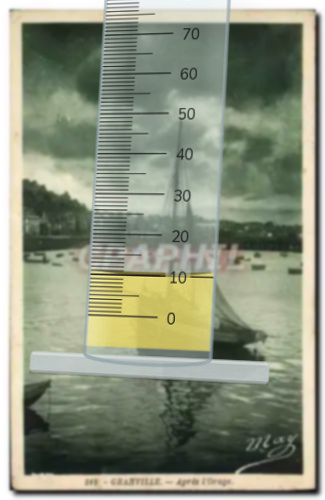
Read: 10mL
